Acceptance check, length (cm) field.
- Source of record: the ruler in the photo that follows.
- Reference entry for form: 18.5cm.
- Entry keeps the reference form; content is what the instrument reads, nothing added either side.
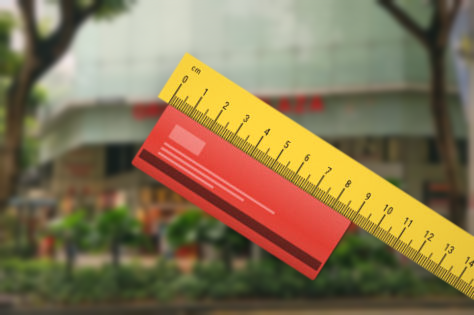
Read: 9cm
